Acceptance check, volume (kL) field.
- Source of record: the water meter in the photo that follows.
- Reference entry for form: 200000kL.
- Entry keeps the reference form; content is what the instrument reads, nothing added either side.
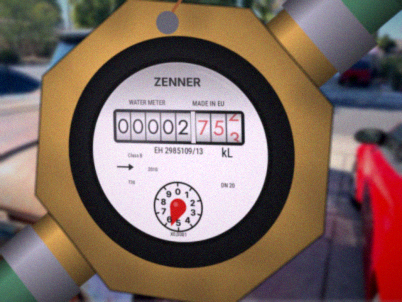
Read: 2.7525kL
